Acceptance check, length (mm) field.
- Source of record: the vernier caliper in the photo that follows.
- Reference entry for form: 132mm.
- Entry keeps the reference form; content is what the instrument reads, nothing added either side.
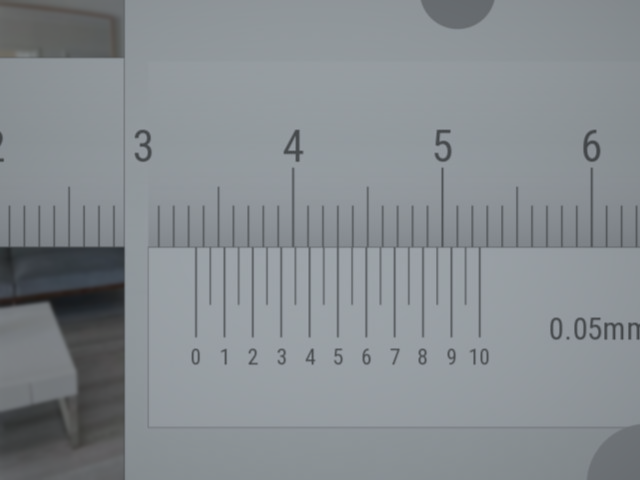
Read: 33.5mm
